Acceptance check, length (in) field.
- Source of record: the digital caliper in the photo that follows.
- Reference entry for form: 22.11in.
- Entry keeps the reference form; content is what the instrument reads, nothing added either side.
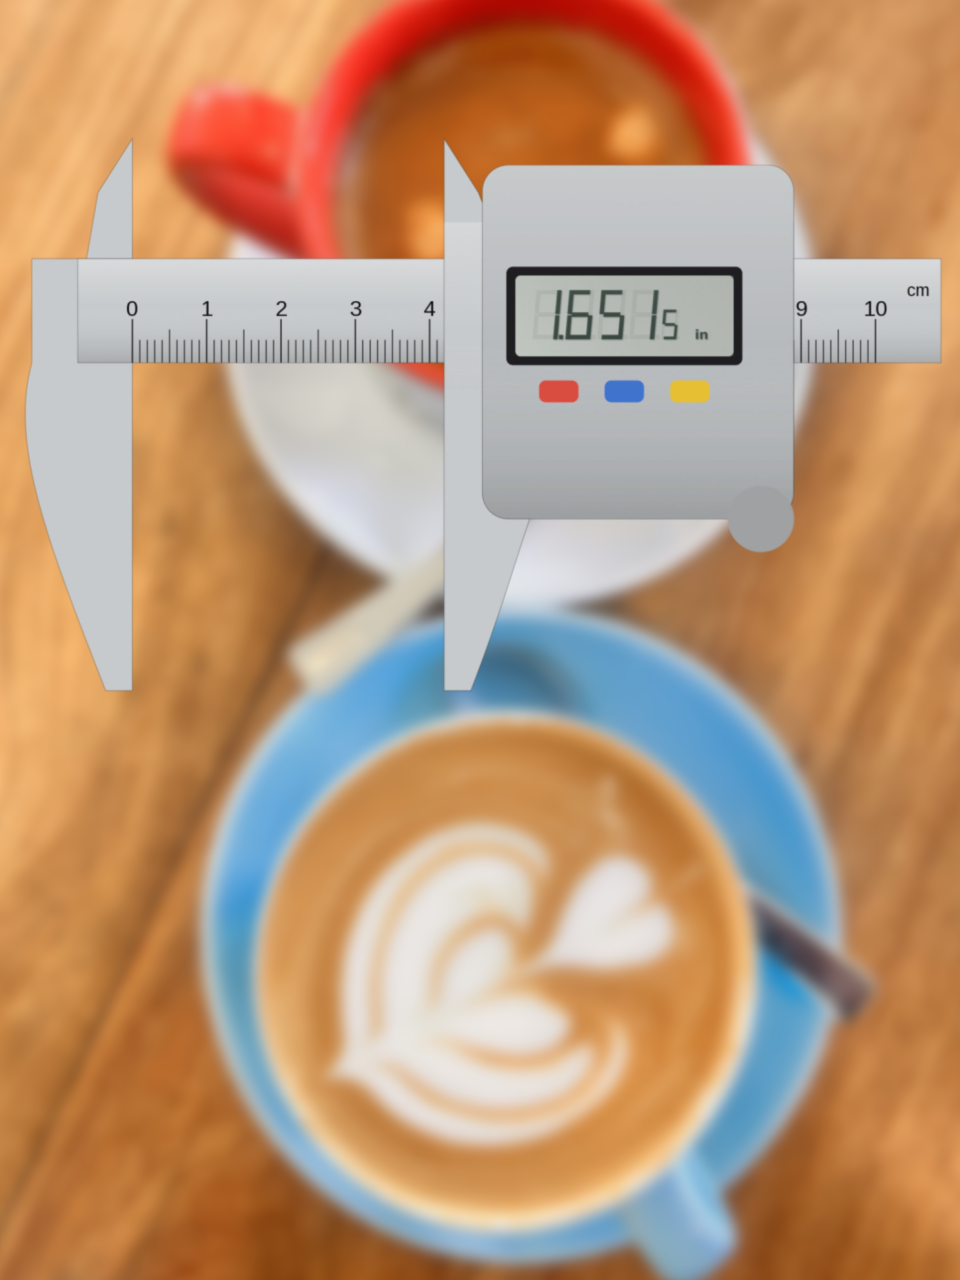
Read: 1.6515in
